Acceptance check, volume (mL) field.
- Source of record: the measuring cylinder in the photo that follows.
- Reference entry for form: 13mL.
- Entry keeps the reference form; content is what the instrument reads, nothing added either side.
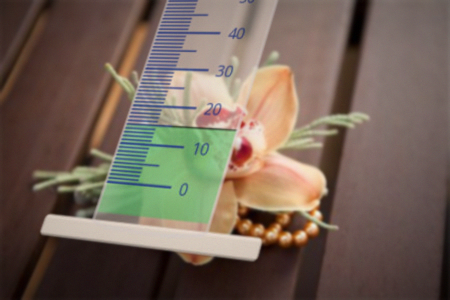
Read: 15mL
